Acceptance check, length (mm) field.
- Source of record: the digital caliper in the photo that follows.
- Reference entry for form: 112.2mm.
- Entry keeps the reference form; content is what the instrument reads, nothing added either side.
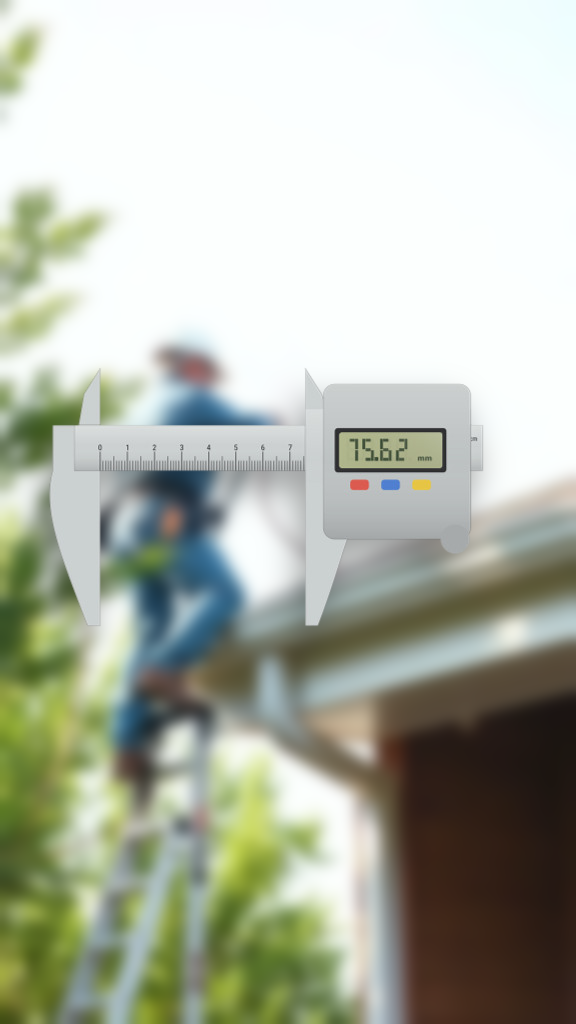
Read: 75.62mm
